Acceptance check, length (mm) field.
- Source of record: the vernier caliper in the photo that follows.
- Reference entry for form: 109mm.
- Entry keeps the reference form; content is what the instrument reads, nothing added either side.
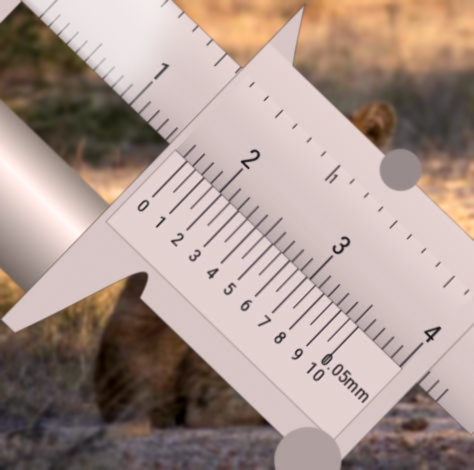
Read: 16.4mm
